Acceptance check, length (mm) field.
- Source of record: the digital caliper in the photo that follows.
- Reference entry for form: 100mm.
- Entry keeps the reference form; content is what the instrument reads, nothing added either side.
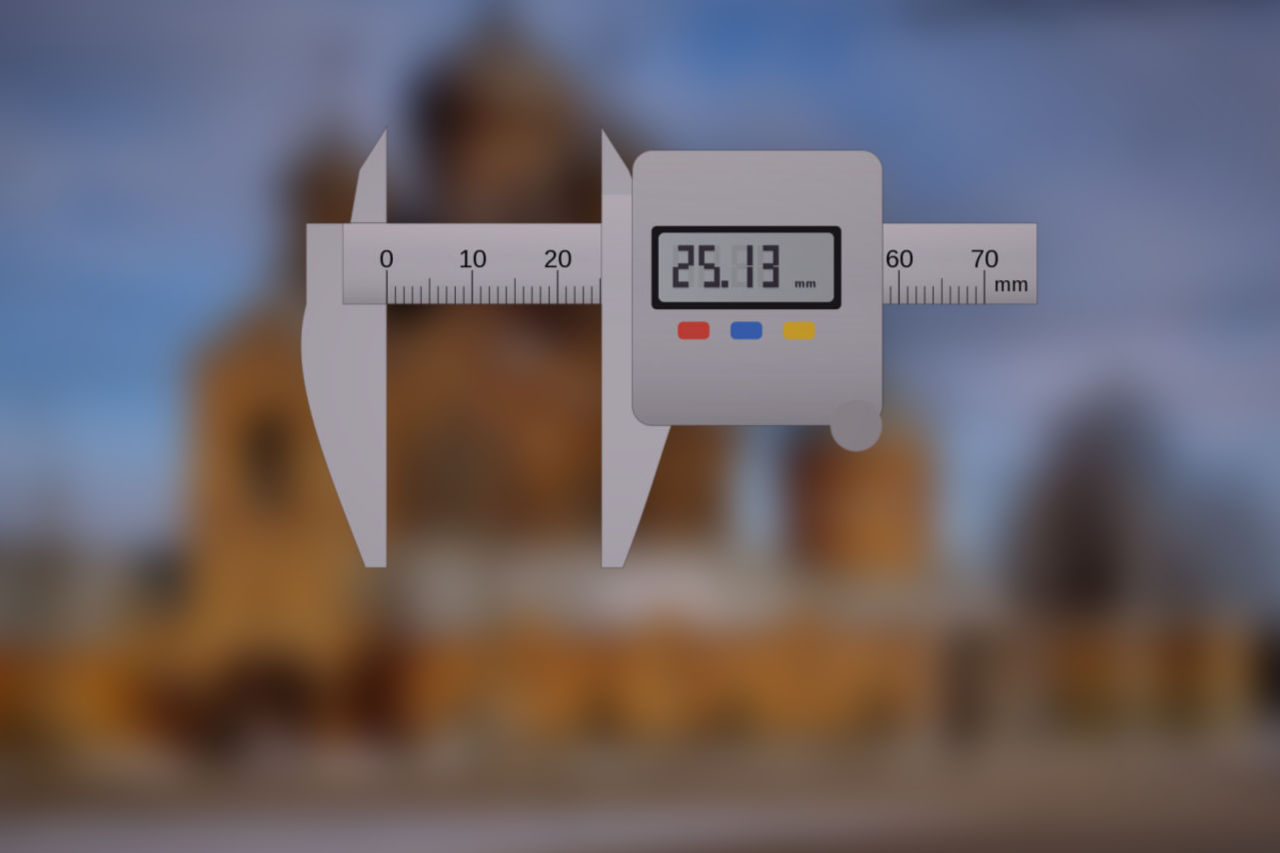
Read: 25.13mm
